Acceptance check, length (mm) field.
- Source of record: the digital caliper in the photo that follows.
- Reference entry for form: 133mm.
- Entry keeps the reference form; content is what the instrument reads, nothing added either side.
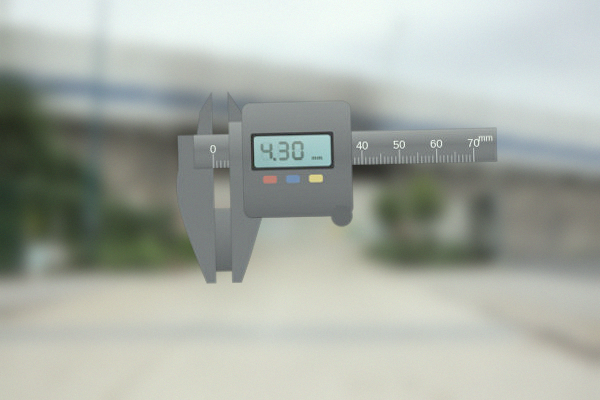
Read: 4.30mm
